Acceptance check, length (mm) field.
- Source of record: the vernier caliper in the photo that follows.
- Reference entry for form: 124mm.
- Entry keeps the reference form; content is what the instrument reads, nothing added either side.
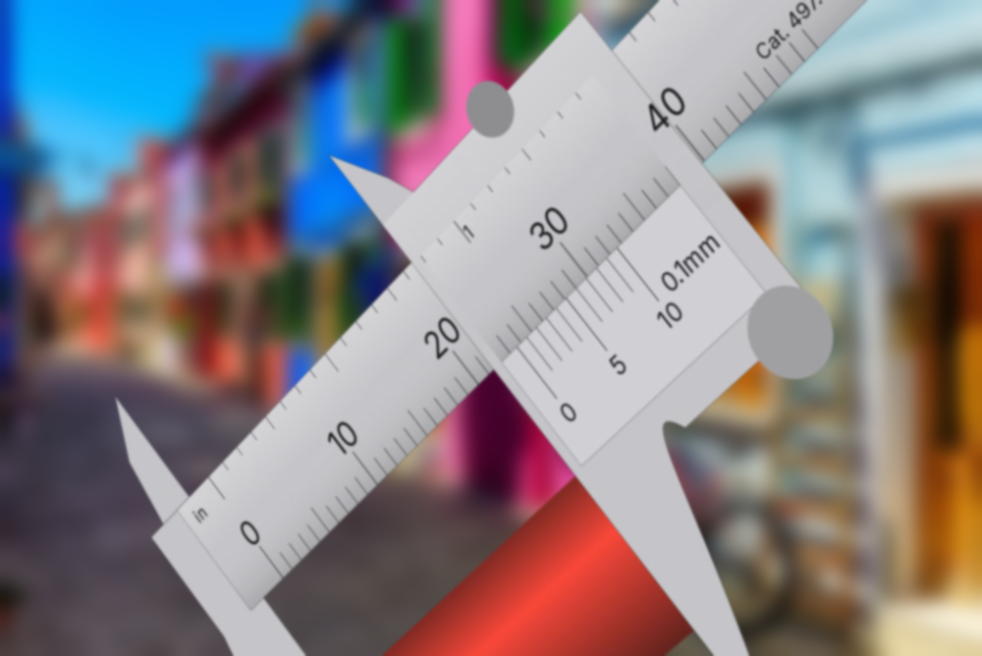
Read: 23.6mm
